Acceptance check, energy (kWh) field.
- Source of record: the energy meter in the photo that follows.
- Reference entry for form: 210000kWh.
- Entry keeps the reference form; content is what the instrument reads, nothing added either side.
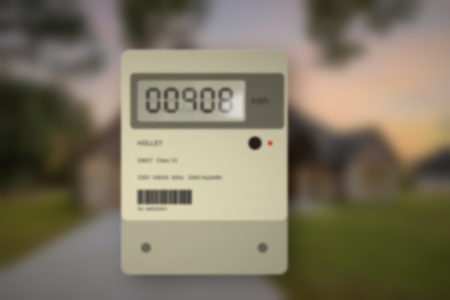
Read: 908kWh
